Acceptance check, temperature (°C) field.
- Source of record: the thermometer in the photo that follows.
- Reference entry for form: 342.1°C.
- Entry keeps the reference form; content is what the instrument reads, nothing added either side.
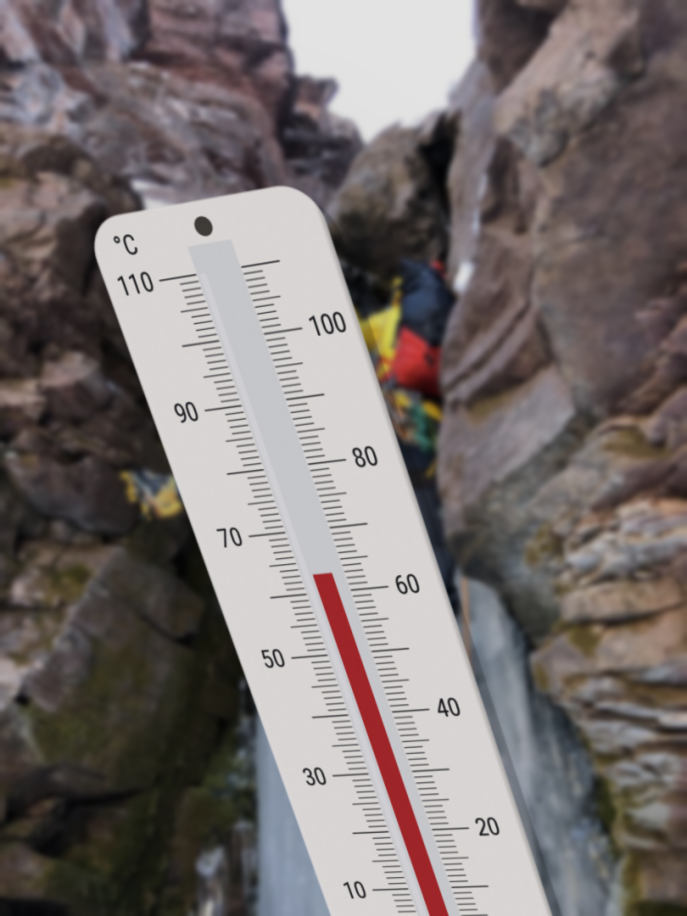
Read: 63°C
